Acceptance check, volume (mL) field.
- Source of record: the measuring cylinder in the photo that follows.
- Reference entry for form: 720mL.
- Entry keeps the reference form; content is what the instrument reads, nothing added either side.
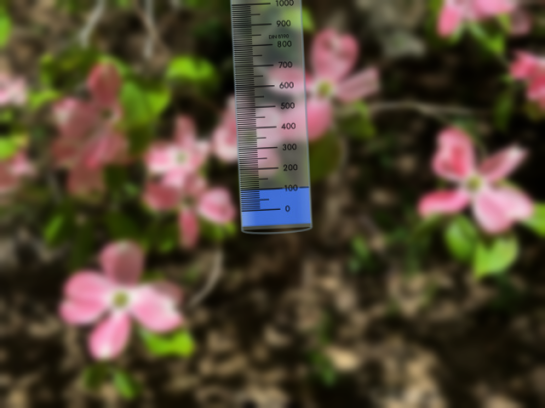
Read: 100mL
